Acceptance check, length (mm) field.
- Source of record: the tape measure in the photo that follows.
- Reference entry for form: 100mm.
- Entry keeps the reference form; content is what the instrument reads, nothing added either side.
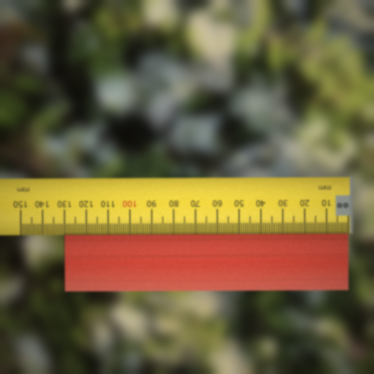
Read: 130mm
